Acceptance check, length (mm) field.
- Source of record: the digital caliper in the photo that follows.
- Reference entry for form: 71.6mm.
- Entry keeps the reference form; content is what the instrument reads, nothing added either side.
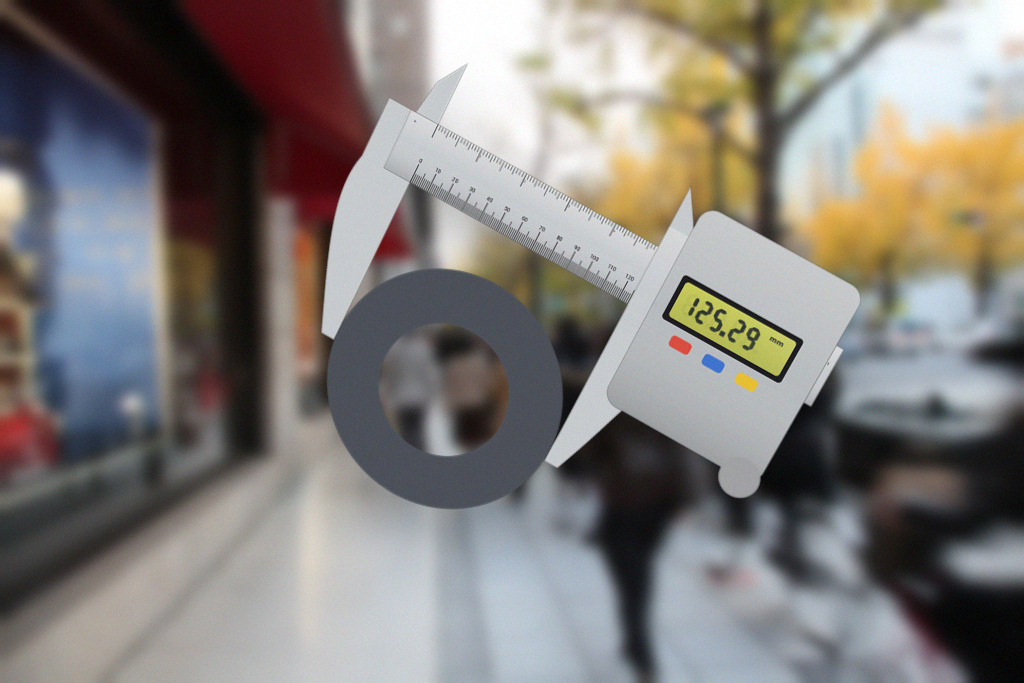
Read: 125.29mm
